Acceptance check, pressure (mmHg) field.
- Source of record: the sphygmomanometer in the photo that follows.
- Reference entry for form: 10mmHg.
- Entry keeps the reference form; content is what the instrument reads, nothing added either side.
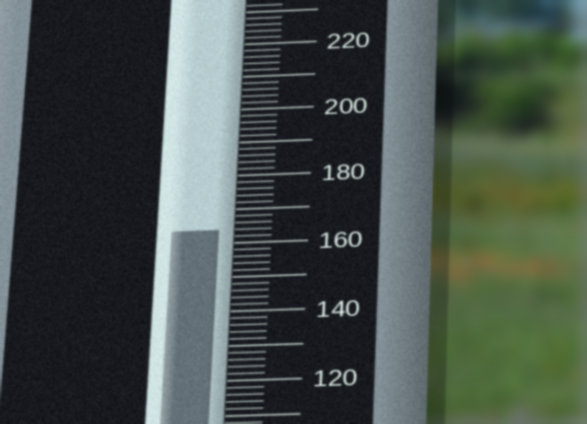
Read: 164mmHg
